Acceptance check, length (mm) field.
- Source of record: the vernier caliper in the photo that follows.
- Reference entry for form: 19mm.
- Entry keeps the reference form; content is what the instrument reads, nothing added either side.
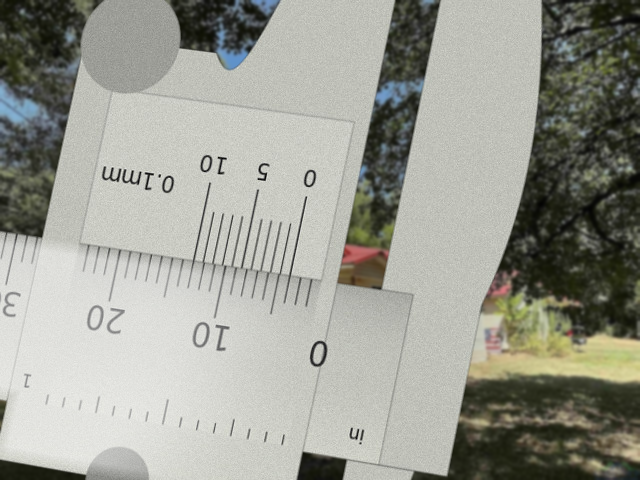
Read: 4.0mm
